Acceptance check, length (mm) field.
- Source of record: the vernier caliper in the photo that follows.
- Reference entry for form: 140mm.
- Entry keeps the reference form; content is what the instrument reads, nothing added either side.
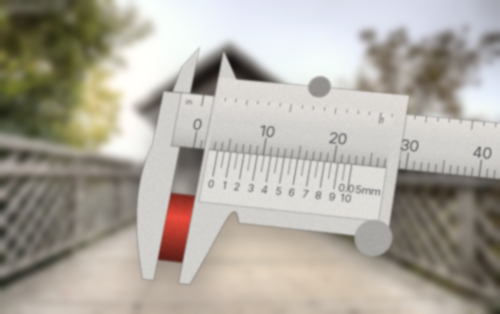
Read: 3.5mm
